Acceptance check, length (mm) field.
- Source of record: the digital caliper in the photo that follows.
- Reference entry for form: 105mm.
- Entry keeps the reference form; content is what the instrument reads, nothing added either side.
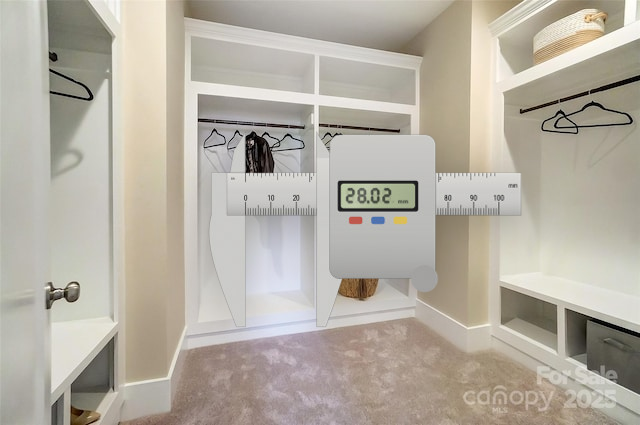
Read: 28.02mm
